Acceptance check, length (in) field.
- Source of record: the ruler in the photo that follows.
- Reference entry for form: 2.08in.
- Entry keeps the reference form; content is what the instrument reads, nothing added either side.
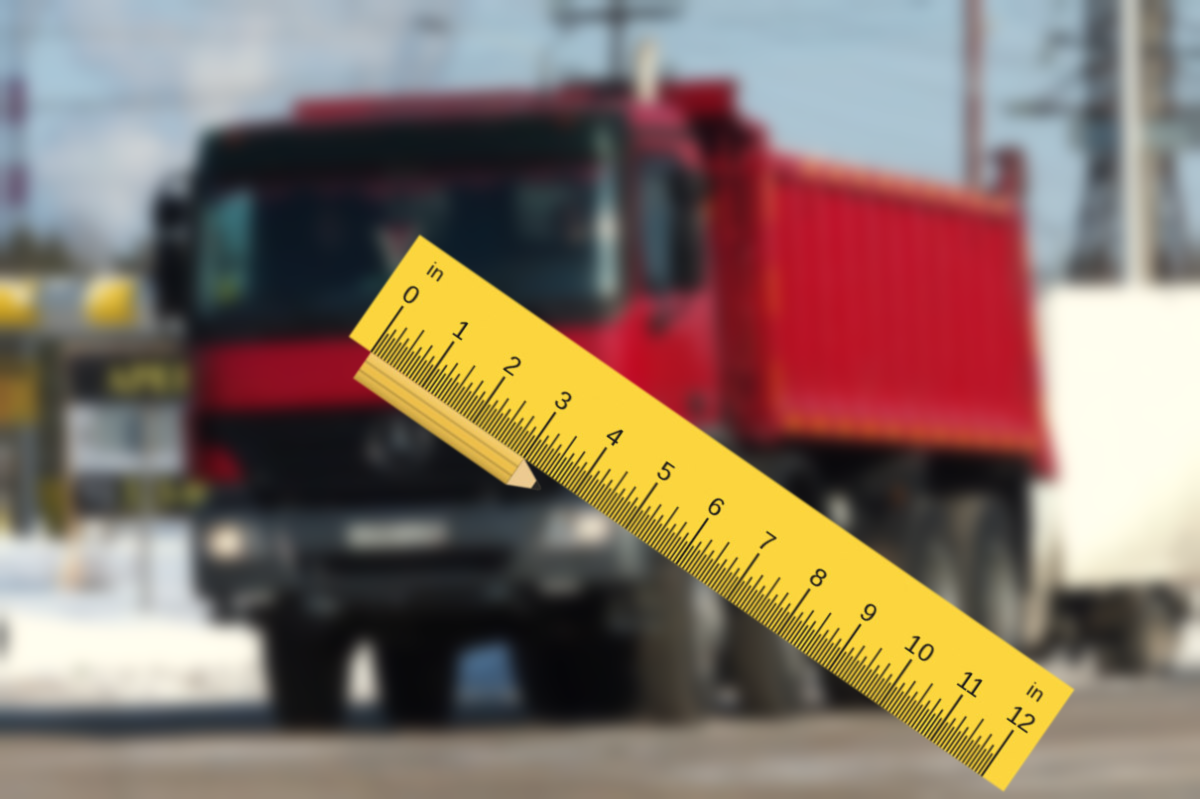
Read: 3.5in
